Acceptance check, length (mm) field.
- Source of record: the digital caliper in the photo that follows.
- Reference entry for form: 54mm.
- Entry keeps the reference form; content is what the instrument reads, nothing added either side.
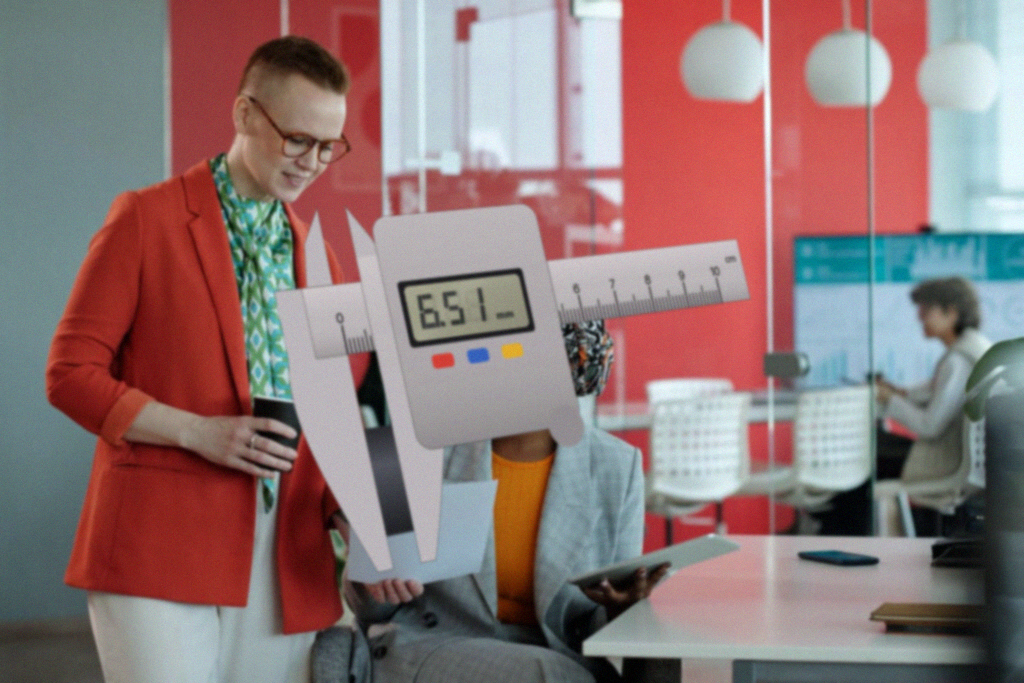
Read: 6.51mm
